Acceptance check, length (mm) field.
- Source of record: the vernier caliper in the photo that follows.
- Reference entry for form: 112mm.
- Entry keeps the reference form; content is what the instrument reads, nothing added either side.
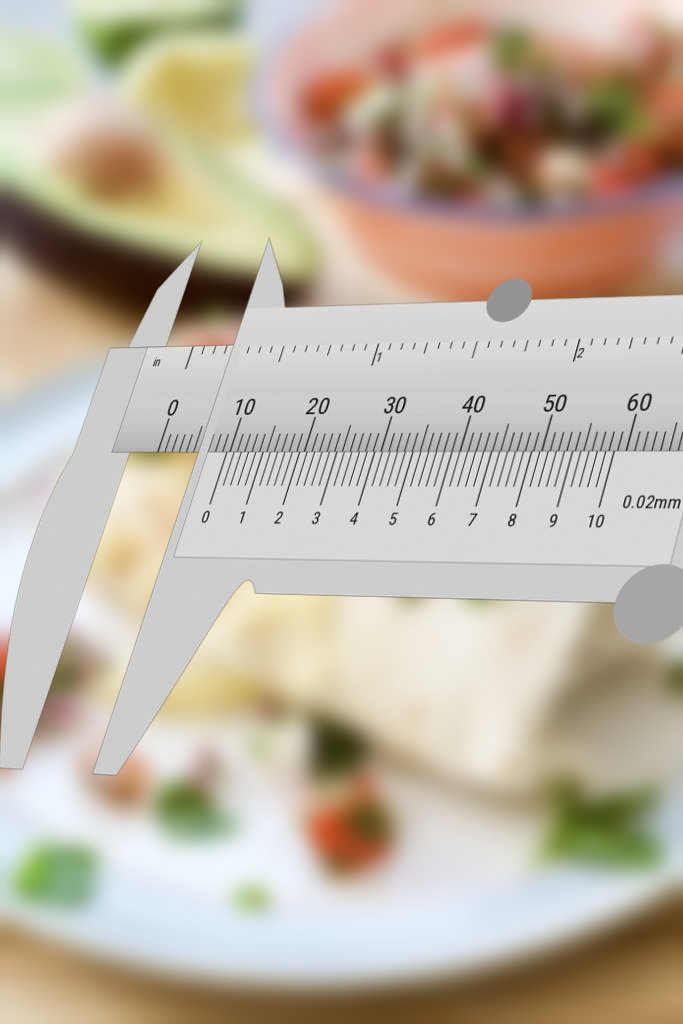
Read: 9.6mm
